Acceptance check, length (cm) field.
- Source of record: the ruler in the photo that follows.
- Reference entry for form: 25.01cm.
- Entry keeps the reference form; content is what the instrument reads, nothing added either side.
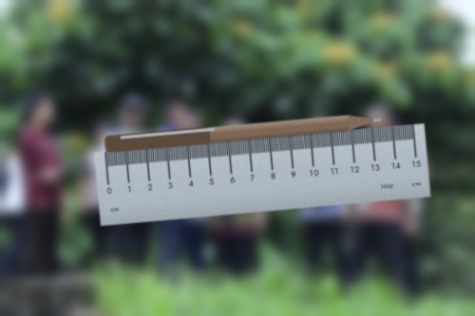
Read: 13.5cm
